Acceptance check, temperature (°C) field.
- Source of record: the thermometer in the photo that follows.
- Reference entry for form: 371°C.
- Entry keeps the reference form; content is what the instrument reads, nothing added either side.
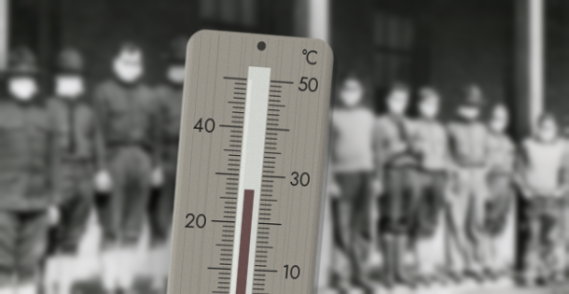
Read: 27°C
